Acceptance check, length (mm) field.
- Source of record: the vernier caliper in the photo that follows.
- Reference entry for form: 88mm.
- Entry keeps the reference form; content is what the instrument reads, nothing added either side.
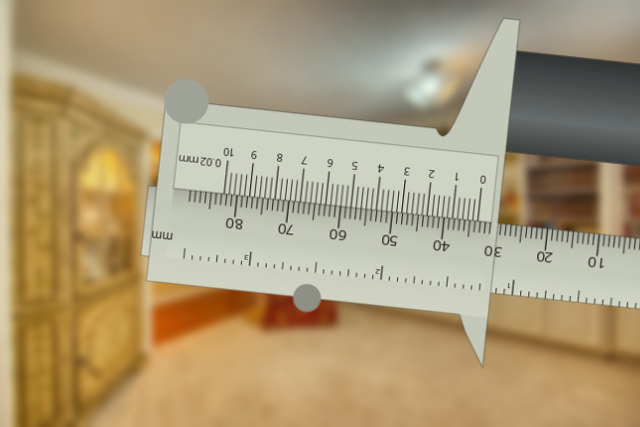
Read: 33.5mm
